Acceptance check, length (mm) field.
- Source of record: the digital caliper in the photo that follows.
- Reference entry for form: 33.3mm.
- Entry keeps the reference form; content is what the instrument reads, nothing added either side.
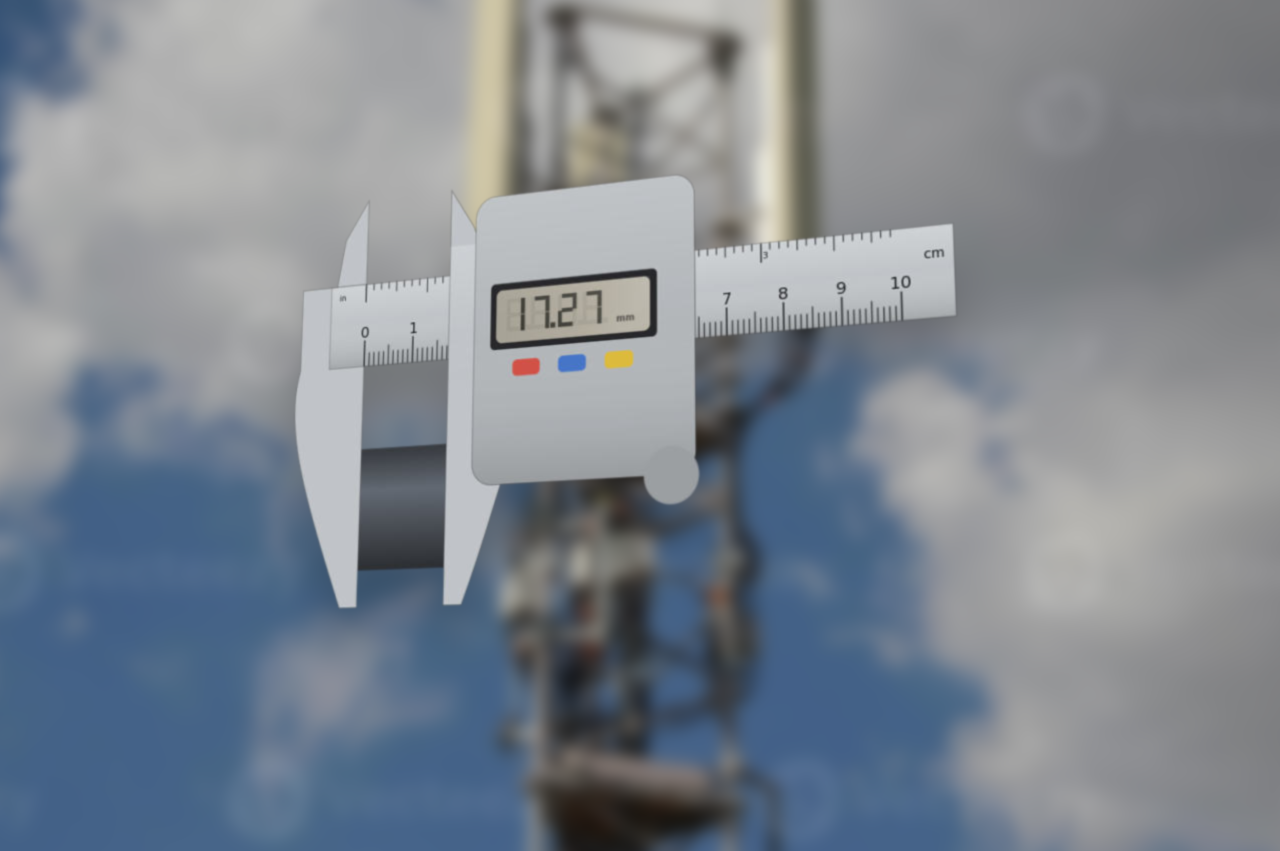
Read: 17.27mm
